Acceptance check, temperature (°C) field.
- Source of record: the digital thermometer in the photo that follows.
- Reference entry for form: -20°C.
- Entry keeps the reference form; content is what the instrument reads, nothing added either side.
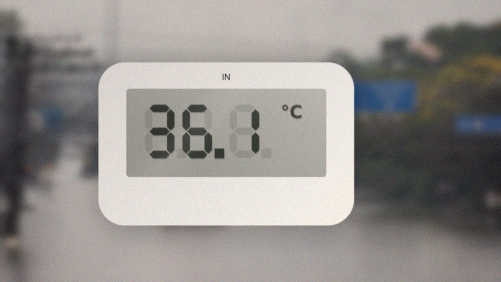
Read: 36.1°C
